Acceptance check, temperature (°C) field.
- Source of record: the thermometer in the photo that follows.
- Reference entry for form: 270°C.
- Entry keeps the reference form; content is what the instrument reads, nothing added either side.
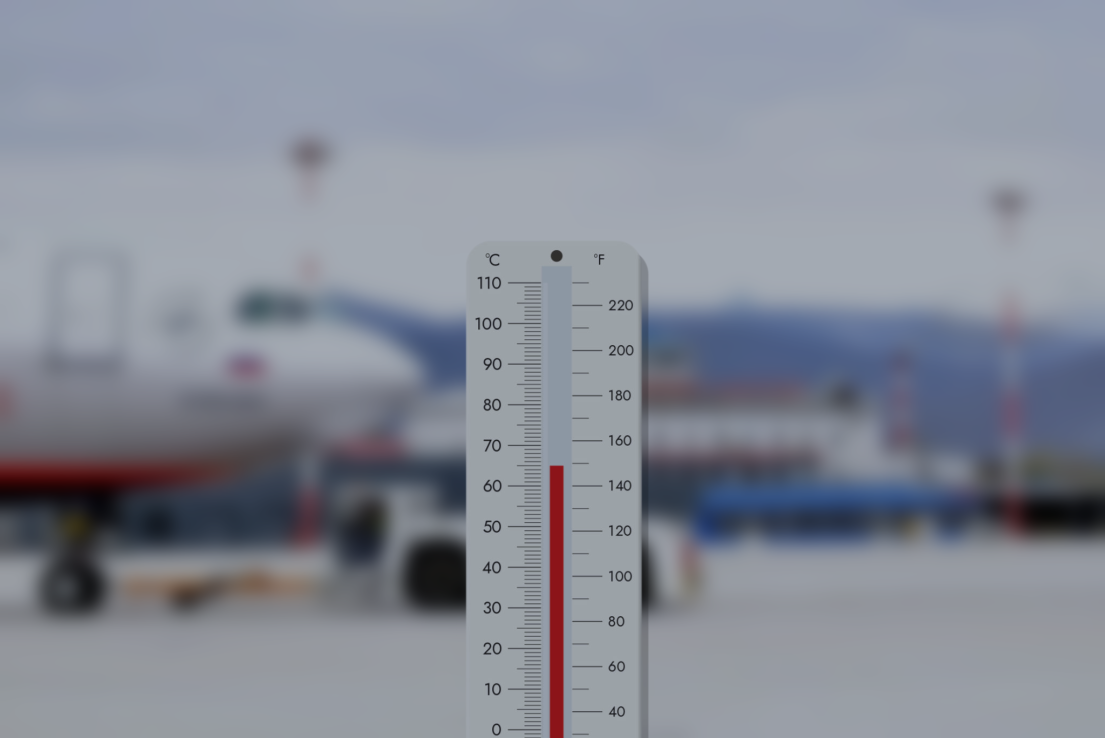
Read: 65°C
